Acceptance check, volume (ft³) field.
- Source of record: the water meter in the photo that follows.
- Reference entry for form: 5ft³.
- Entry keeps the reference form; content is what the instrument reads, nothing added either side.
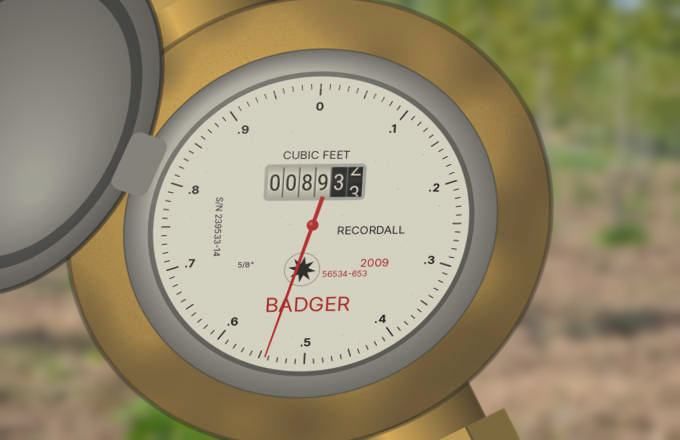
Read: 8932.54ft³
